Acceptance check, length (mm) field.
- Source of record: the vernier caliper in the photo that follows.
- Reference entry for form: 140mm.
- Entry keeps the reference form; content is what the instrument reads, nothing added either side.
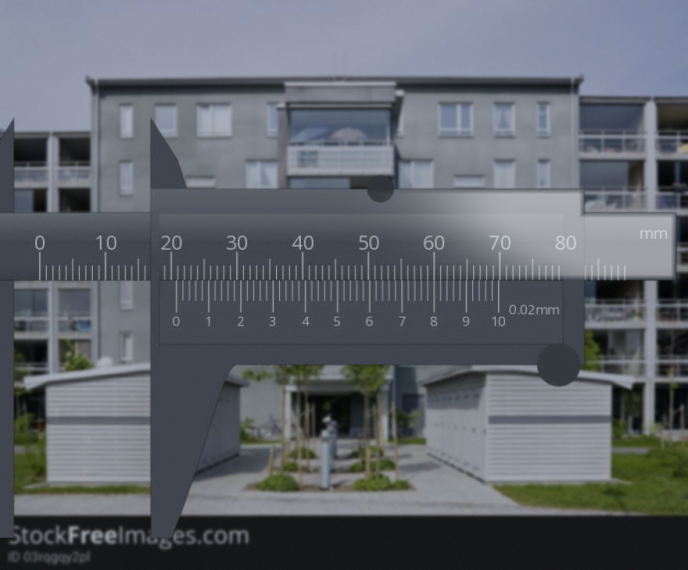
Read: 20.8mm
